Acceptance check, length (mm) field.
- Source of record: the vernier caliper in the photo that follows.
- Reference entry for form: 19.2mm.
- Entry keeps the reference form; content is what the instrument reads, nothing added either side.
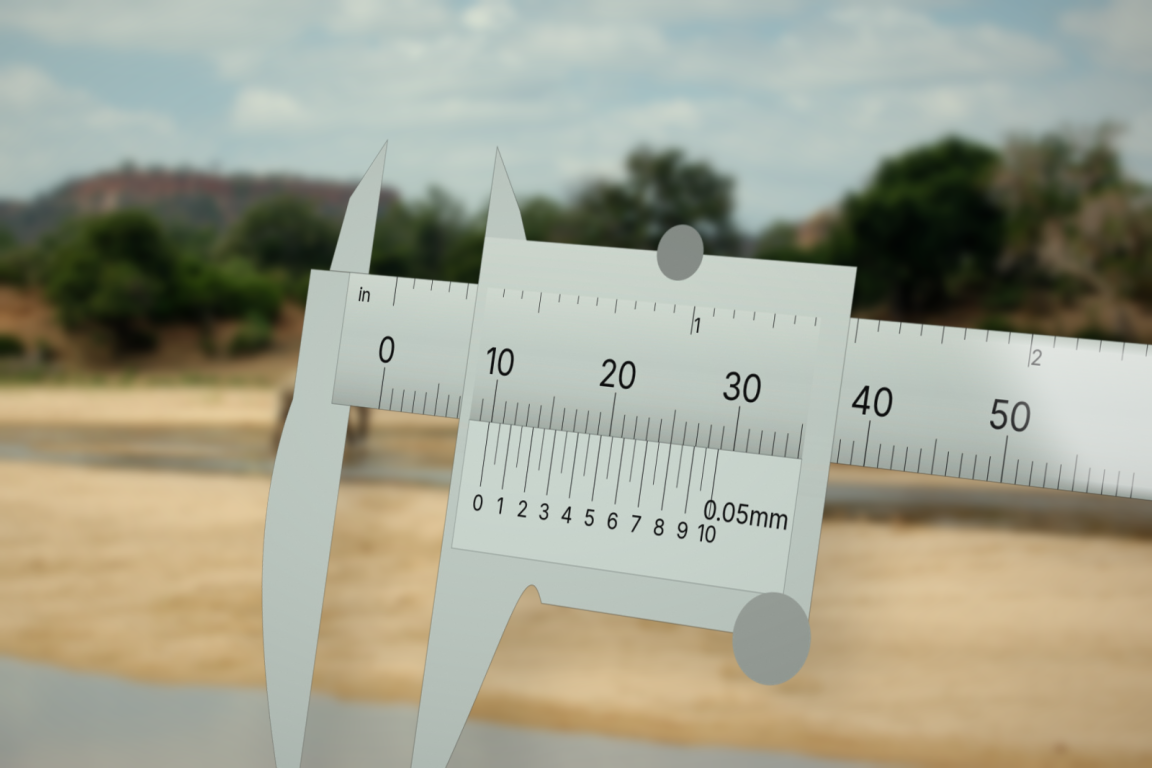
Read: 9.8mm
